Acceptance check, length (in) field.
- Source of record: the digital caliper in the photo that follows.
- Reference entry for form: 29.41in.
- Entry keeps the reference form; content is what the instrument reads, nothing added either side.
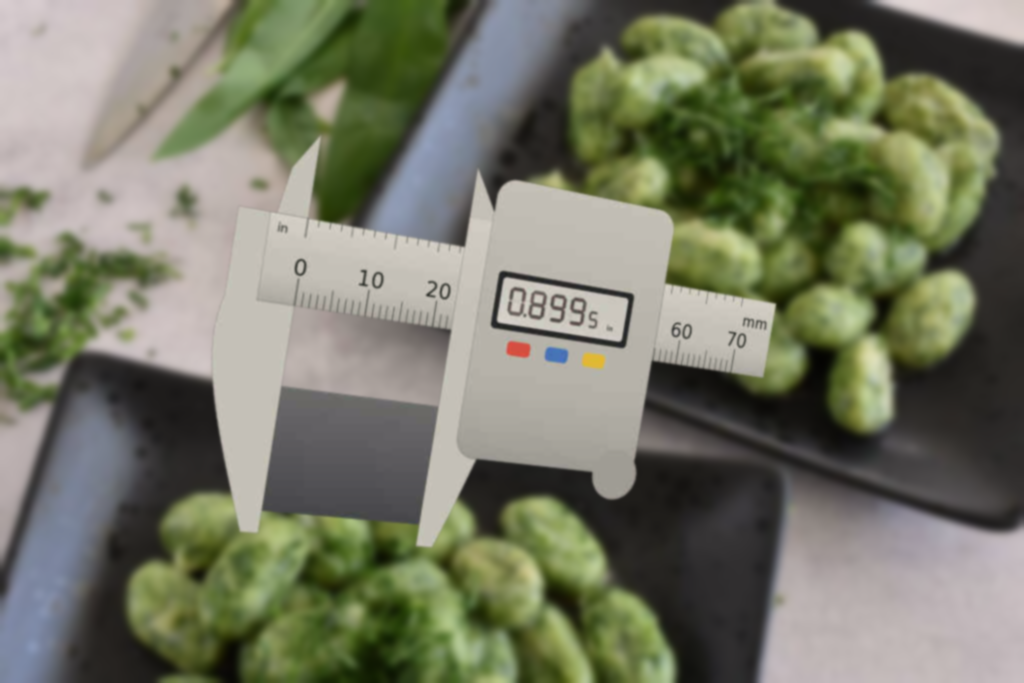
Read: 0.8995in
